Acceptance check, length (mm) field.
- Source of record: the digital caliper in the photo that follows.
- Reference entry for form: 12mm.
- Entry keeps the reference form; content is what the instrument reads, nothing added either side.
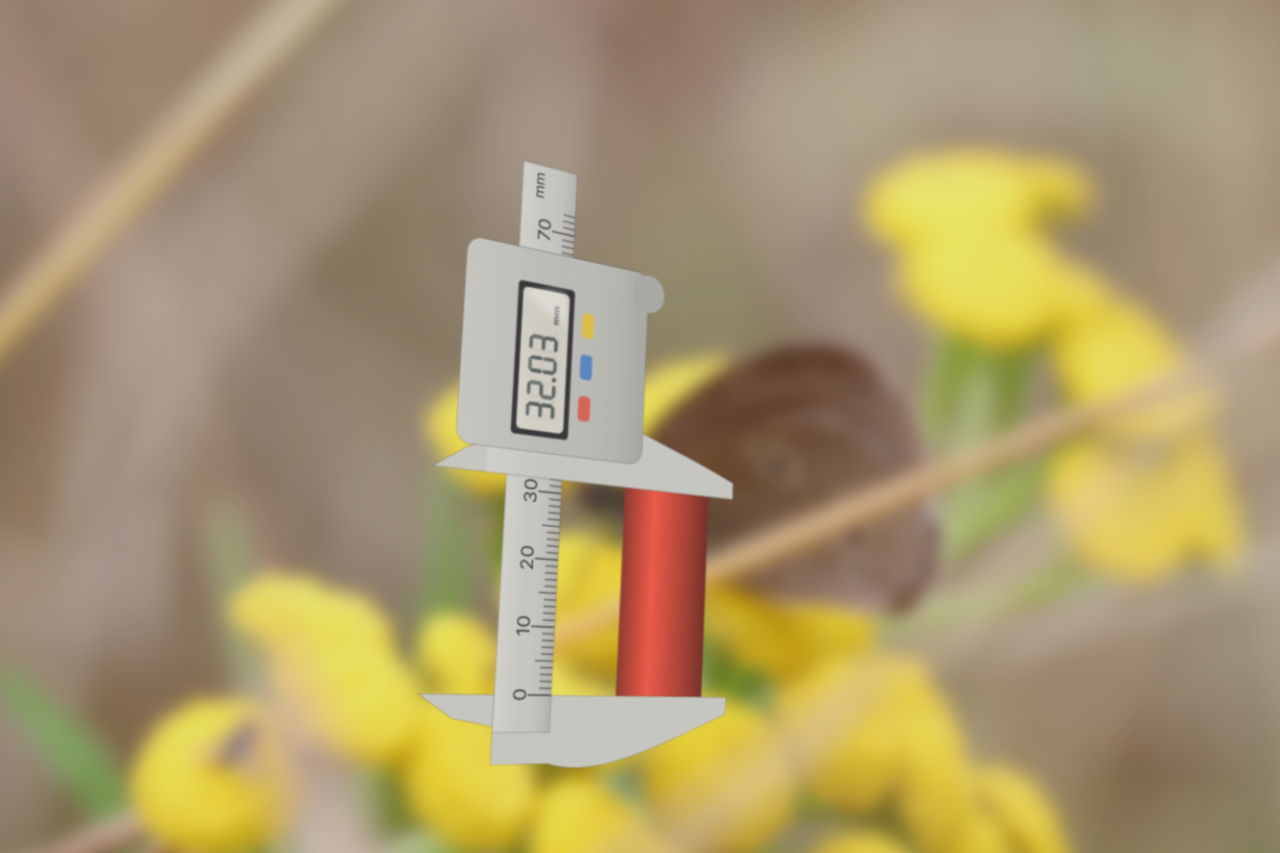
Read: 32.03mm
